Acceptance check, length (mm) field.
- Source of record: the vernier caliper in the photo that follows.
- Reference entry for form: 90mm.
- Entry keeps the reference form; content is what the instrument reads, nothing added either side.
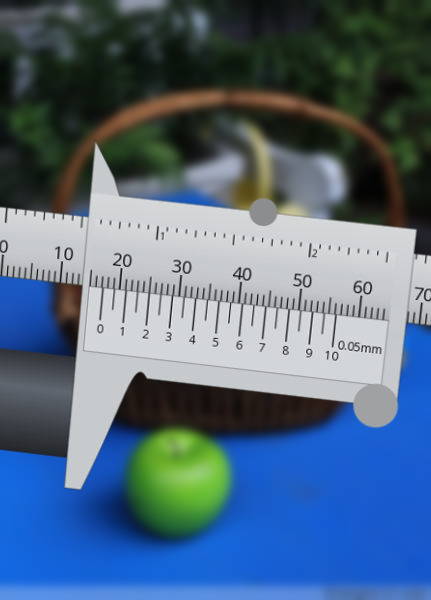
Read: 17.2mm
